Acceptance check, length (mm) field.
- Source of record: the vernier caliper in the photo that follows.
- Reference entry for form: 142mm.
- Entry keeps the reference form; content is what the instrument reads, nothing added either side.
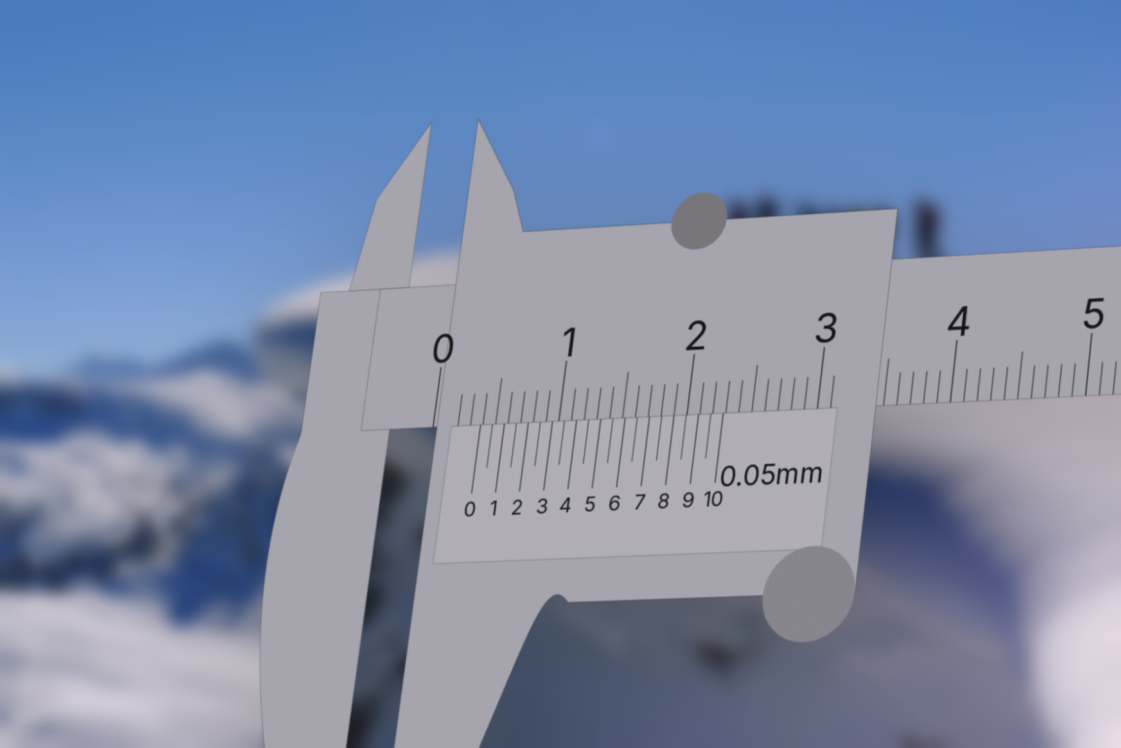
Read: 3.8mm
